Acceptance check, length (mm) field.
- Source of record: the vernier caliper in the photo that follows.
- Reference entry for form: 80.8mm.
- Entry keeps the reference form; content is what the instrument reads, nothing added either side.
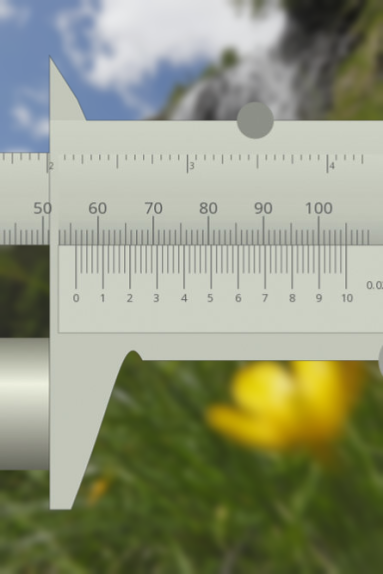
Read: 56.0mm
